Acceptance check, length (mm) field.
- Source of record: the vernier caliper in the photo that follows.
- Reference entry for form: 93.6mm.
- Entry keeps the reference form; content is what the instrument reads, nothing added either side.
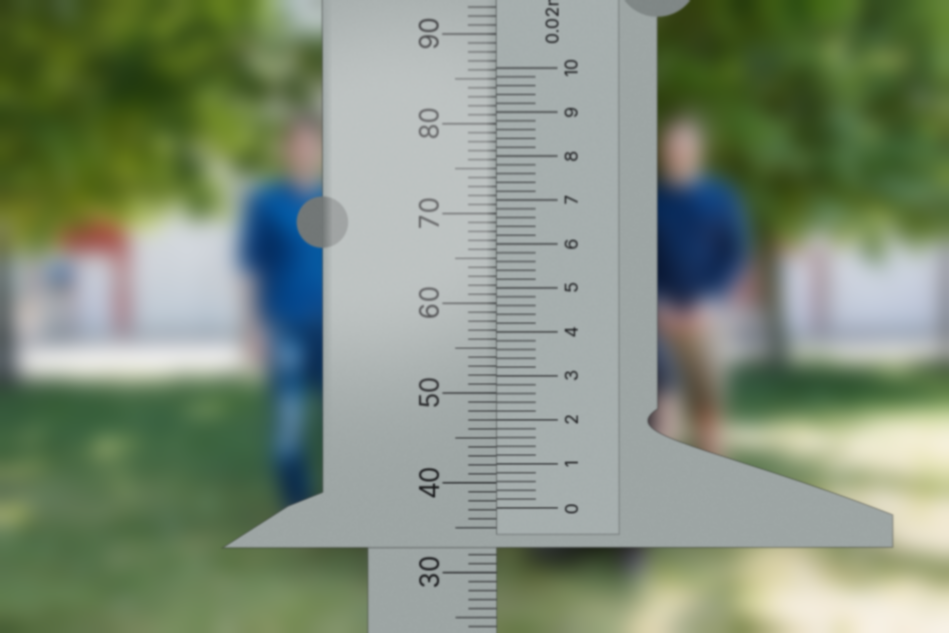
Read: 37.2mm
